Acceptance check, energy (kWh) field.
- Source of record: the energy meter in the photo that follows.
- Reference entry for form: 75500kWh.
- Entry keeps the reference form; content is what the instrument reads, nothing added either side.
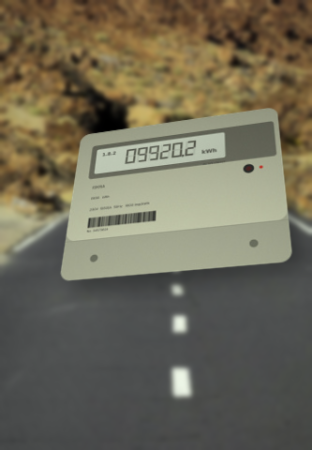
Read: 9920.2kWh
